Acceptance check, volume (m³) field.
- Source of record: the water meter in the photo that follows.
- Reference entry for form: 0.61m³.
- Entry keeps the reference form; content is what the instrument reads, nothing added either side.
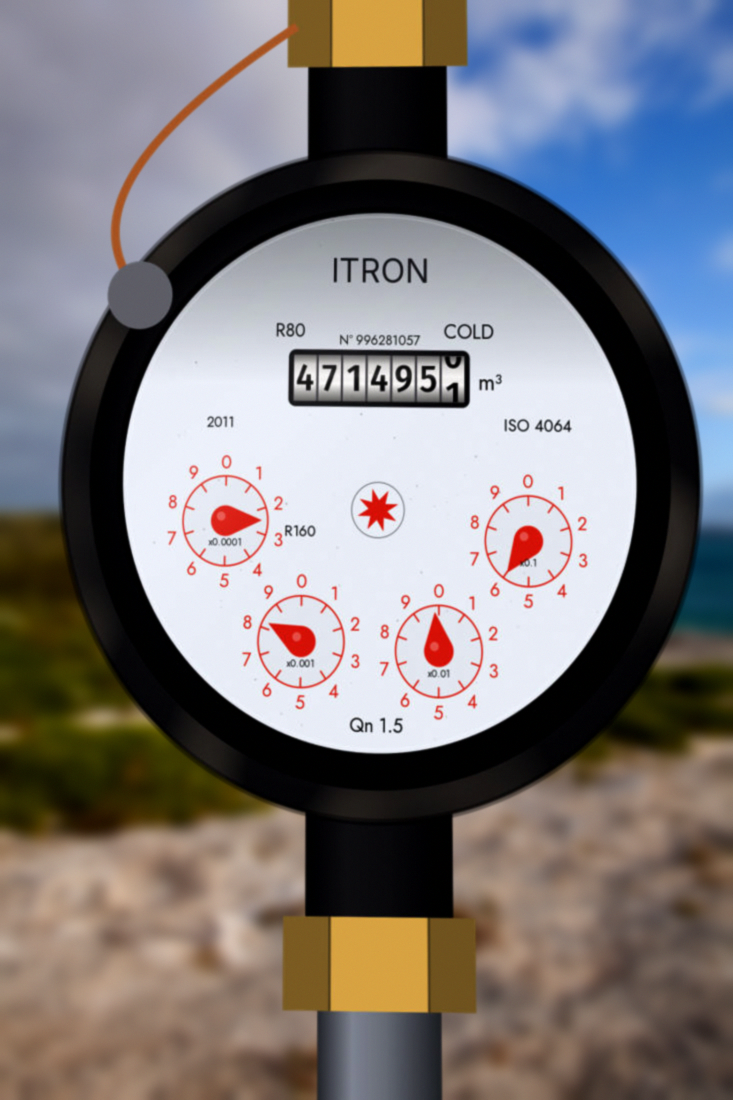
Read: 4714950.5982m³
